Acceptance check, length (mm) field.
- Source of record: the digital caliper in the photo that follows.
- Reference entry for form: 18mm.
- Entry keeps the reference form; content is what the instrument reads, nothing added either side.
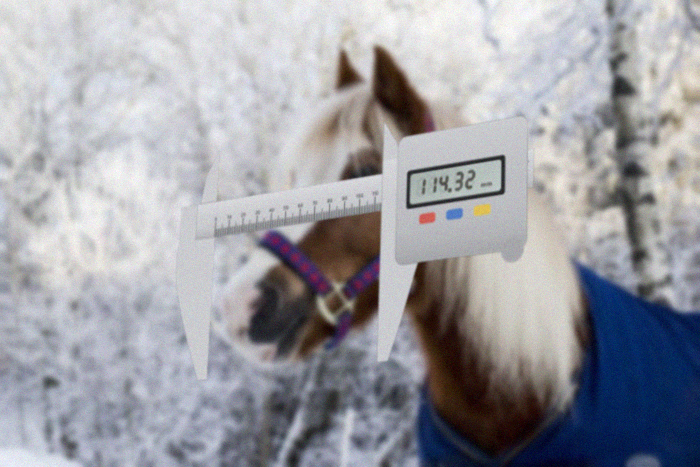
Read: 114.32mm
